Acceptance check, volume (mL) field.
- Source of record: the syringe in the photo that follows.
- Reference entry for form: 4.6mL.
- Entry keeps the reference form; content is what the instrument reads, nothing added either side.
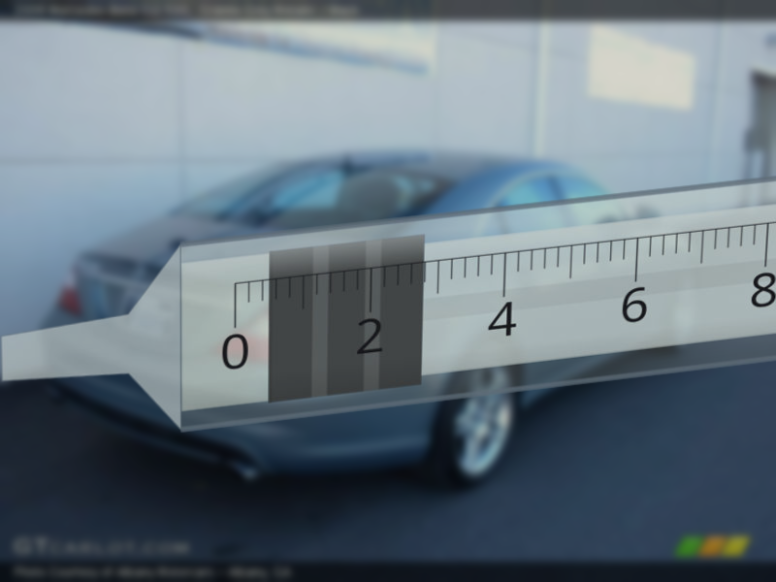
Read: 0.5mL
